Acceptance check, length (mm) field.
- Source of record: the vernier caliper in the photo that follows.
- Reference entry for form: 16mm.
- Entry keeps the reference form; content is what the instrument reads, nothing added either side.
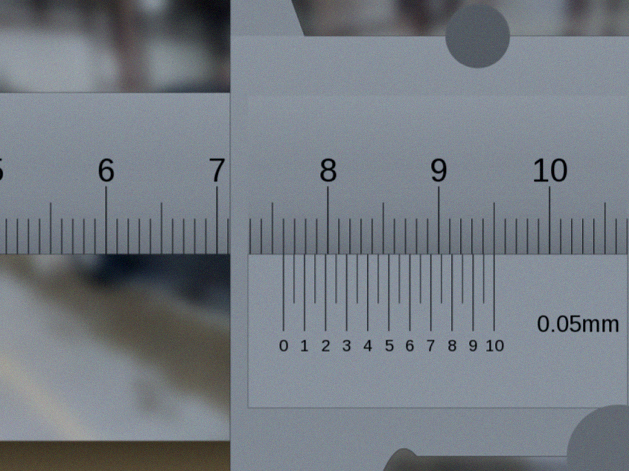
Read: 76.0mm
